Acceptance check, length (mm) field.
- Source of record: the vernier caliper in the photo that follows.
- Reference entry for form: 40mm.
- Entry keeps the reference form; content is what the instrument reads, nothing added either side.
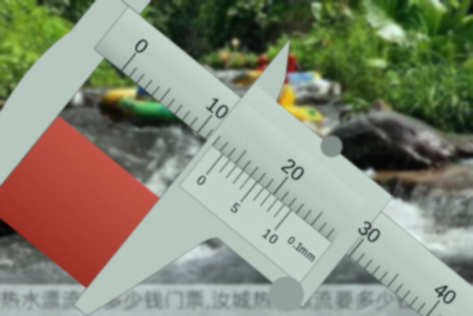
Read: 13.4mm
